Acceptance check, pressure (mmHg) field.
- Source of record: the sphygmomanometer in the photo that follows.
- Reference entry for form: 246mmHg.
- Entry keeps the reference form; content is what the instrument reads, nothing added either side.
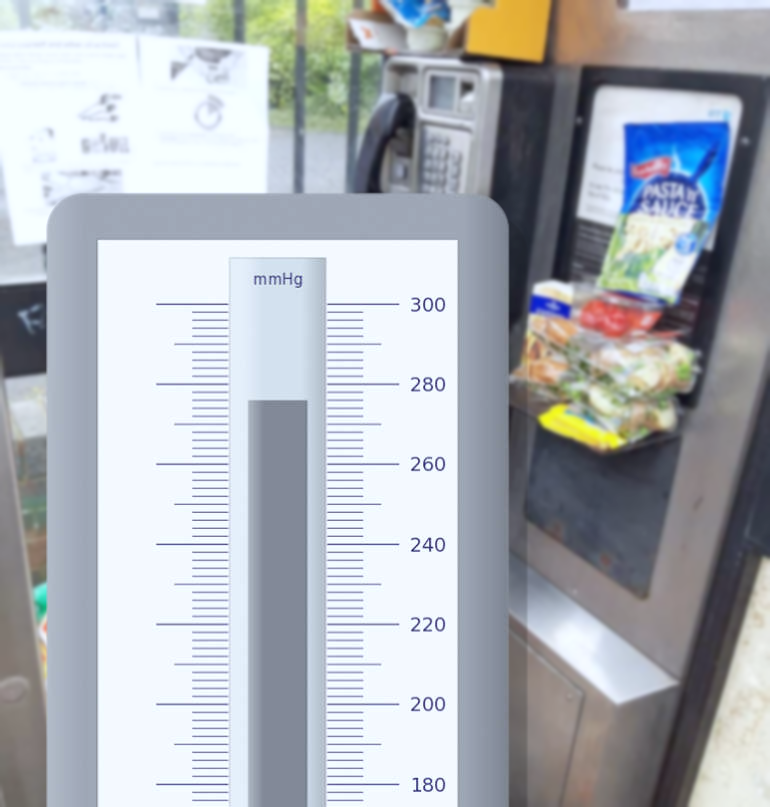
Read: 276mmHg
